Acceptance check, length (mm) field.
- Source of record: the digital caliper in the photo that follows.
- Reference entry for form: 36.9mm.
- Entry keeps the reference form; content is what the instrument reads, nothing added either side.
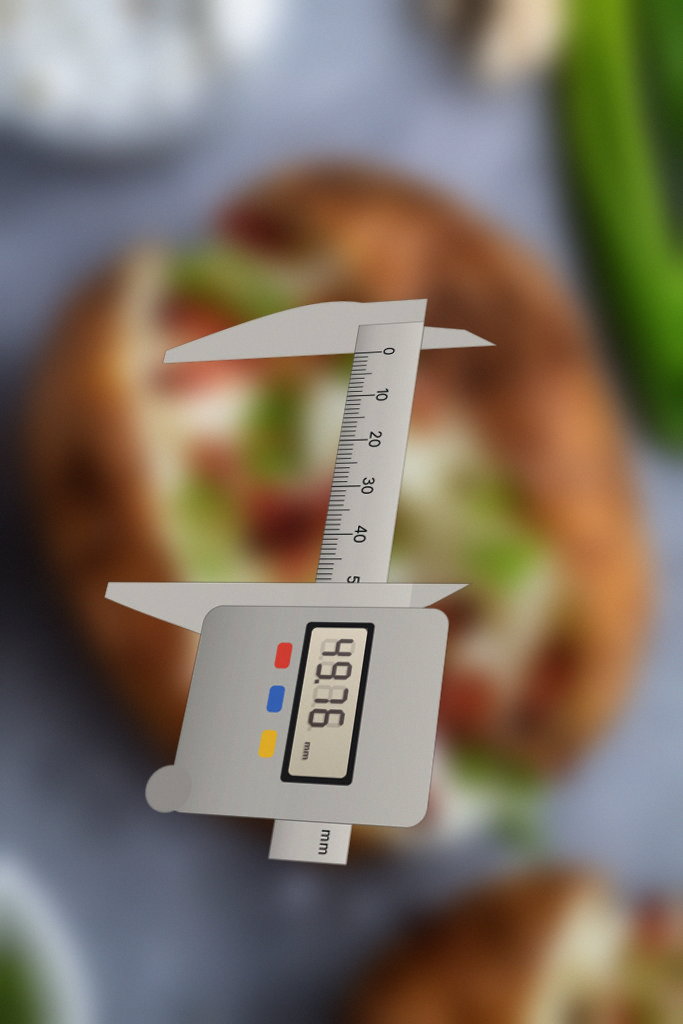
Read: 49.76mm
